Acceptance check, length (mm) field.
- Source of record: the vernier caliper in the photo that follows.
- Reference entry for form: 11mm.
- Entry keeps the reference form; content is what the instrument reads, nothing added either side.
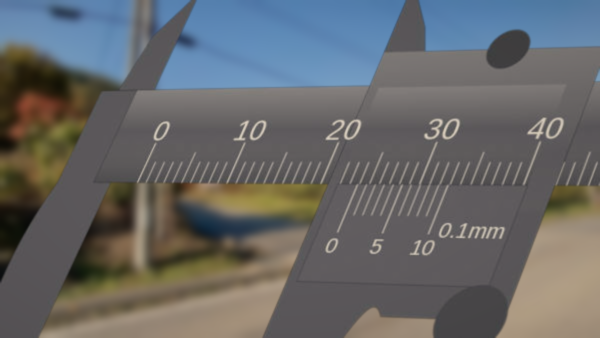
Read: 23.8mm
